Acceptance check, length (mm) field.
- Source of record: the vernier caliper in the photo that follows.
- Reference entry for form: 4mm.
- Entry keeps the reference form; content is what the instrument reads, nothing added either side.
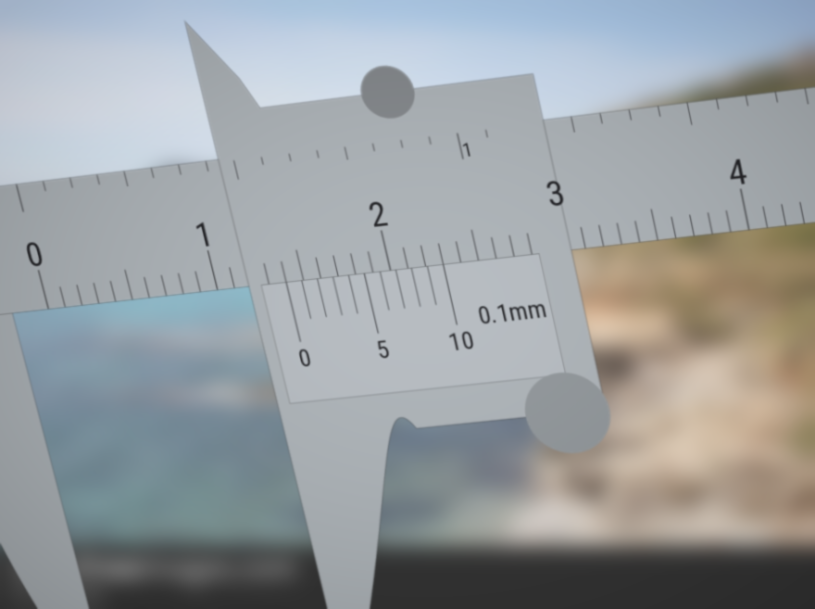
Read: 14.0mm
